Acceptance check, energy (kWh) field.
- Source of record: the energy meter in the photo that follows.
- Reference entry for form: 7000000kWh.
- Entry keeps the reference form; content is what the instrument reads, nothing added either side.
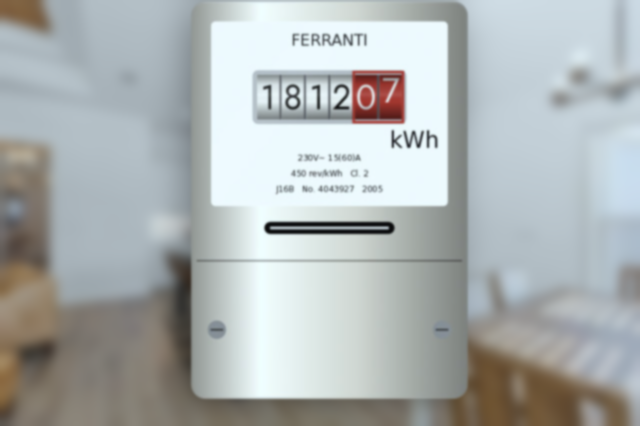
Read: 1812.07kWh
